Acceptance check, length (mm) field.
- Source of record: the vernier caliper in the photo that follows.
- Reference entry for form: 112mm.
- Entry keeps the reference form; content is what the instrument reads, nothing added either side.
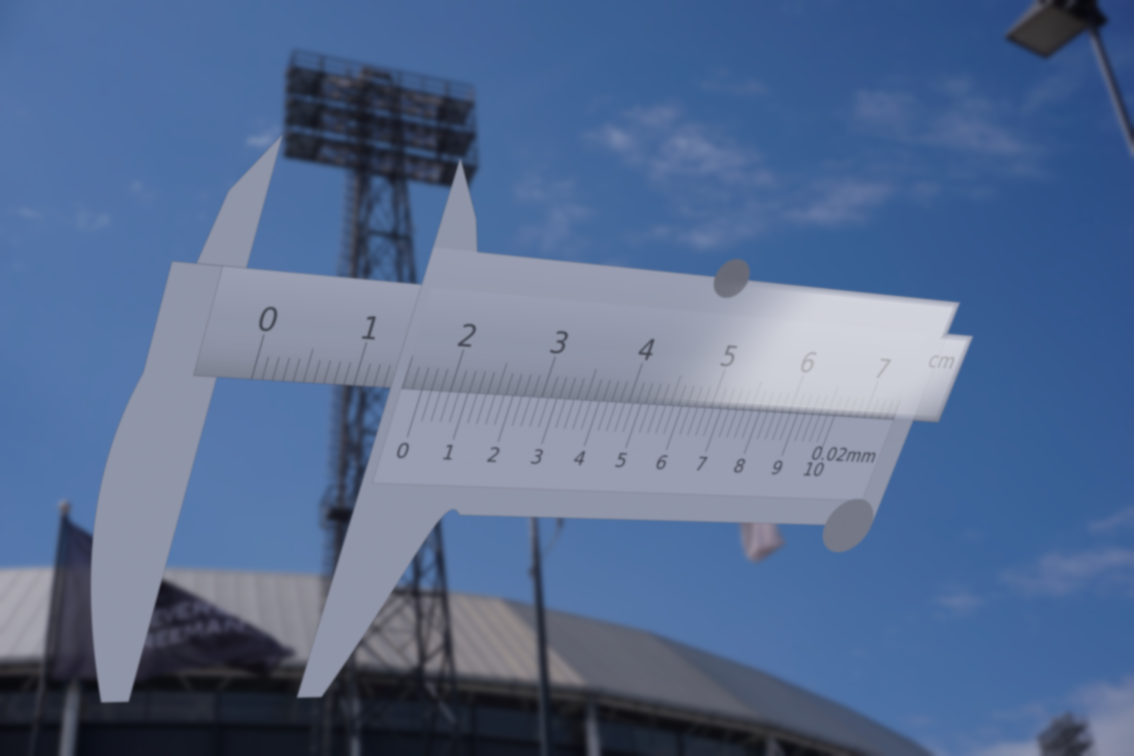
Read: 17.0mm
